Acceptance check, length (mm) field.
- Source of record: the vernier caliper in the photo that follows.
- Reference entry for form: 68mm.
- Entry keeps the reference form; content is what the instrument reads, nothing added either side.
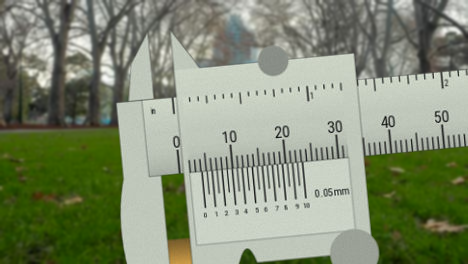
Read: 4.2mm
